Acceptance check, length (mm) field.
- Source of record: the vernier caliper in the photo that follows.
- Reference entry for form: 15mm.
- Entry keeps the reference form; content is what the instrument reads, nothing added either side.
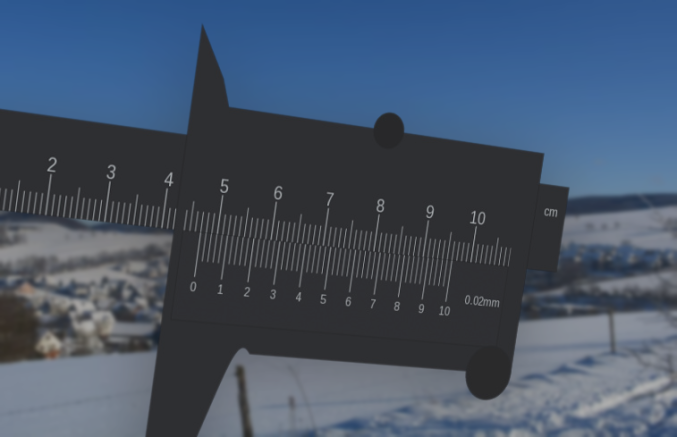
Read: 47.0mm
